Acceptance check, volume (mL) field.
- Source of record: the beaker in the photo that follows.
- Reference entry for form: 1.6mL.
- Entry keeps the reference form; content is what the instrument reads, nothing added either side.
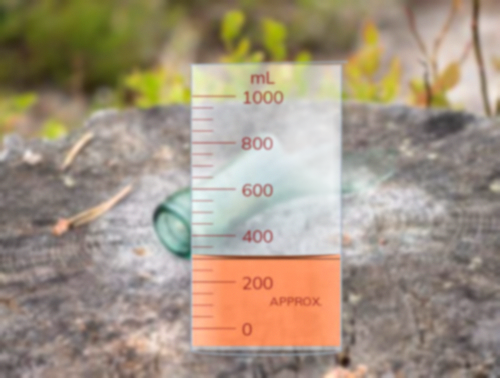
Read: 300mL
